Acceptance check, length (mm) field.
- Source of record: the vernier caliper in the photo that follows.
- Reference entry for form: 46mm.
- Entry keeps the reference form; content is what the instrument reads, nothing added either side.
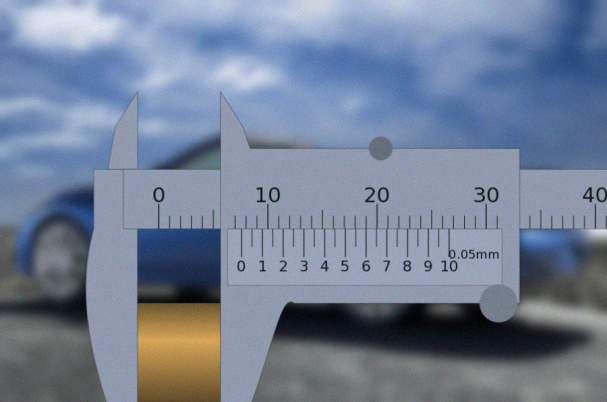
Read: 7.6mm
